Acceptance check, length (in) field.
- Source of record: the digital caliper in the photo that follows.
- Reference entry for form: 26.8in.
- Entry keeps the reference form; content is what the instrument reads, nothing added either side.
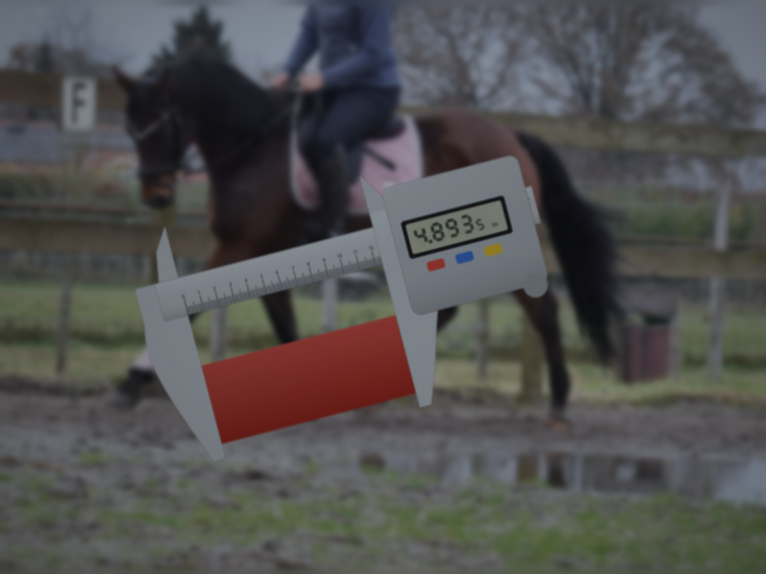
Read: 4.8935in
